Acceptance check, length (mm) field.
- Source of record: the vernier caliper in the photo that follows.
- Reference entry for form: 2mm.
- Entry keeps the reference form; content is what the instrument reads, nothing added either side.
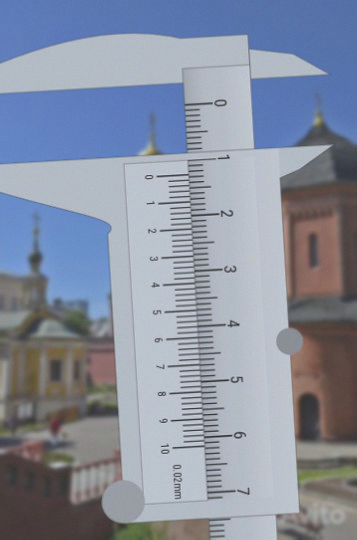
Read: 12.6mm
